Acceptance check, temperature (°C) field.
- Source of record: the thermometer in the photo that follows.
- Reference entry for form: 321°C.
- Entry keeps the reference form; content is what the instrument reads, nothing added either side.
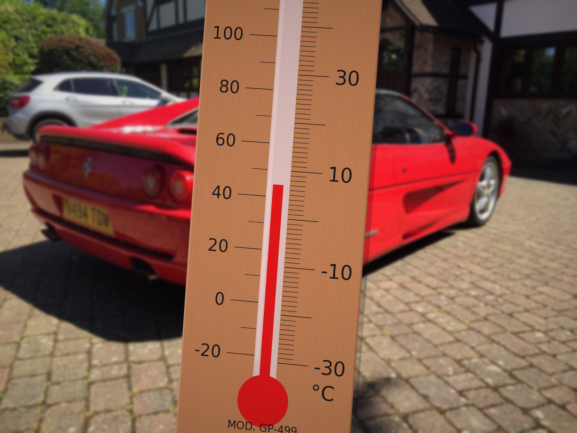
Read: 7°C
